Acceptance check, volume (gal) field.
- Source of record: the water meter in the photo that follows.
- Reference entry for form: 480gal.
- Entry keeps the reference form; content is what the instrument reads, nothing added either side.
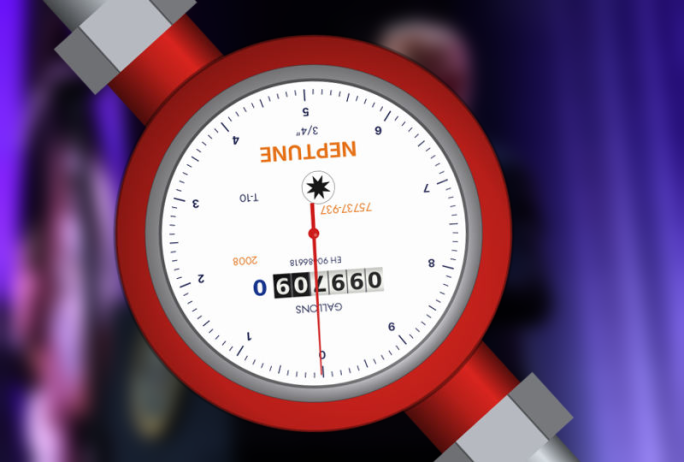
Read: 997090.0gal
